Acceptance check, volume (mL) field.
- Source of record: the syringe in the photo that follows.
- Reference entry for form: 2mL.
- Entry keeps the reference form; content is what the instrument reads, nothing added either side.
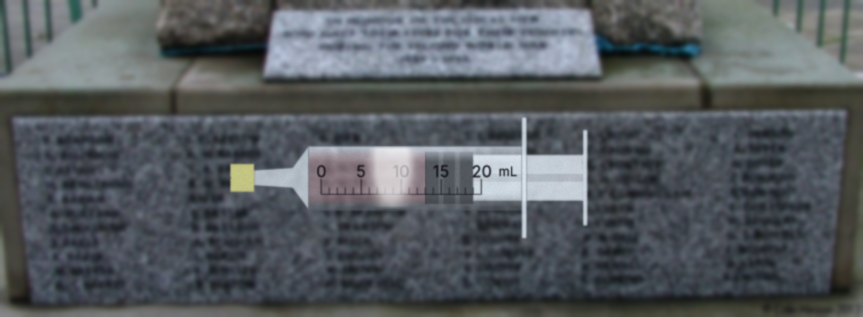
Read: 13mL
